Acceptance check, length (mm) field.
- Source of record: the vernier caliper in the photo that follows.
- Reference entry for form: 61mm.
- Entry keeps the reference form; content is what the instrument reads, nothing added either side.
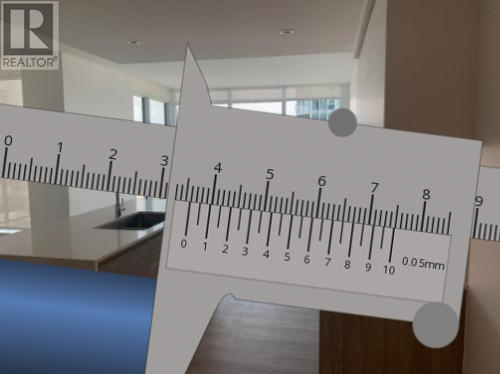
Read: 35.8mm
